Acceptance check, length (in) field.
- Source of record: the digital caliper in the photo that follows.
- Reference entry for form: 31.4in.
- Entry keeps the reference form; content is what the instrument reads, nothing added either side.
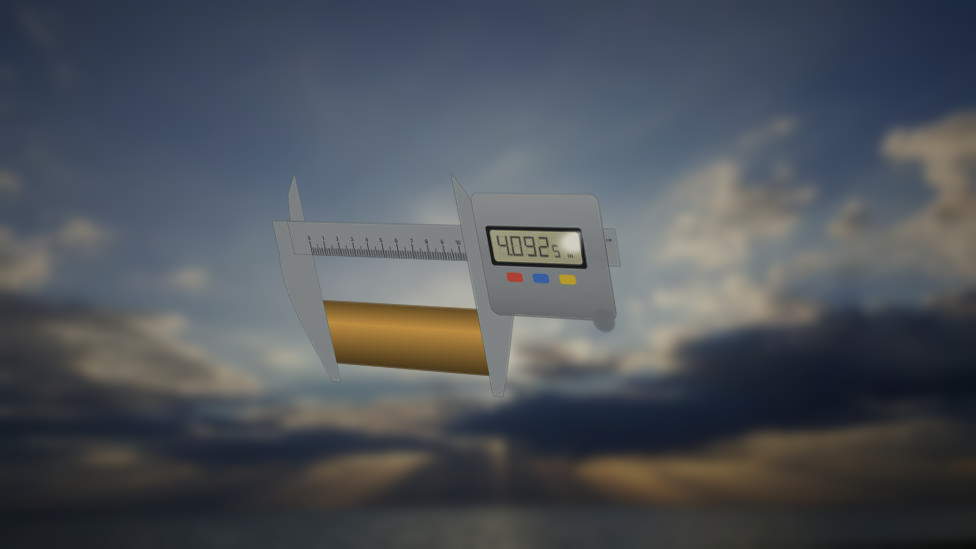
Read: 4.0925in
